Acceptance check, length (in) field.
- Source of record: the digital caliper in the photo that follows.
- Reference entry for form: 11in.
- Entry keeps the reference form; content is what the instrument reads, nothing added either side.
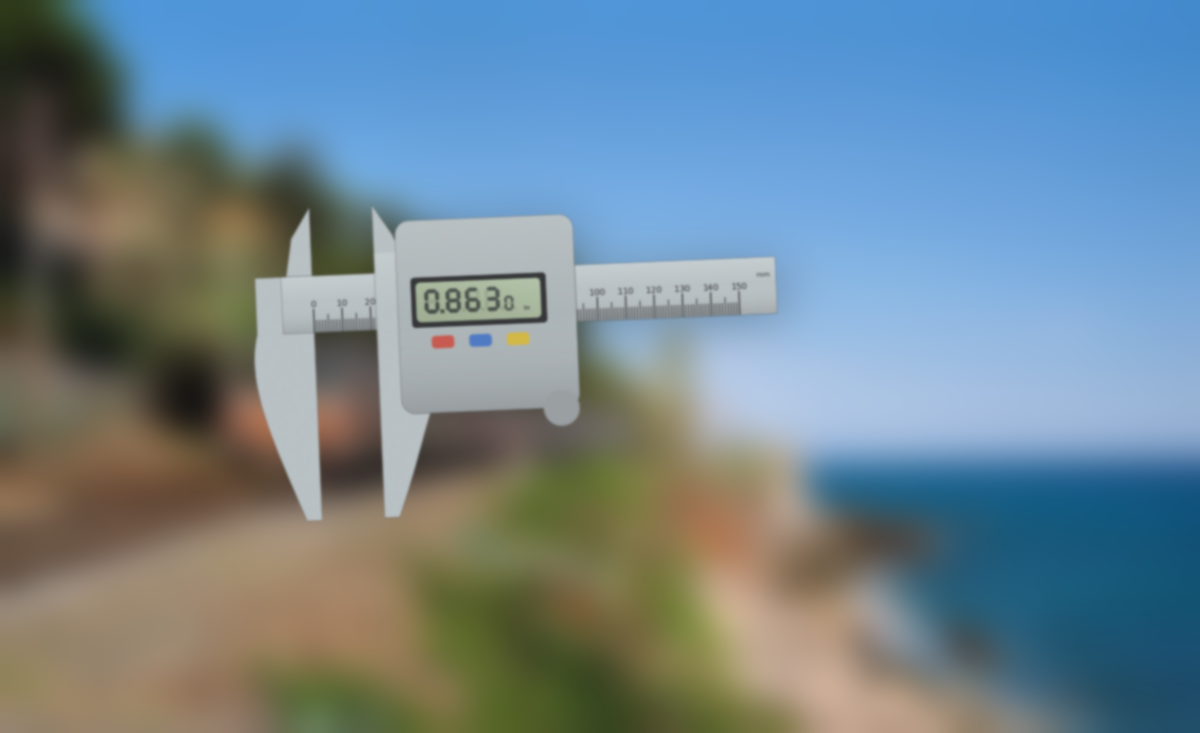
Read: 0.8630in
